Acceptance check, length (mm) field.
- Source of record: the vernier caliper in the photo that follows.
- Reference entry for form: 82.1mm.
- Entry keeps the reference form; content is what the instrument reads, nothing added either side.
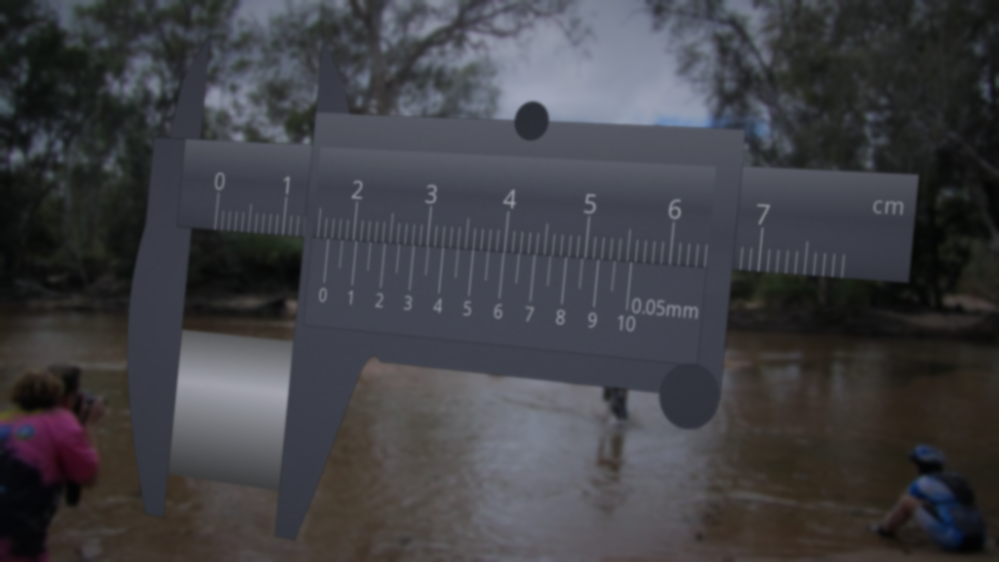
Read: 16.5mm
